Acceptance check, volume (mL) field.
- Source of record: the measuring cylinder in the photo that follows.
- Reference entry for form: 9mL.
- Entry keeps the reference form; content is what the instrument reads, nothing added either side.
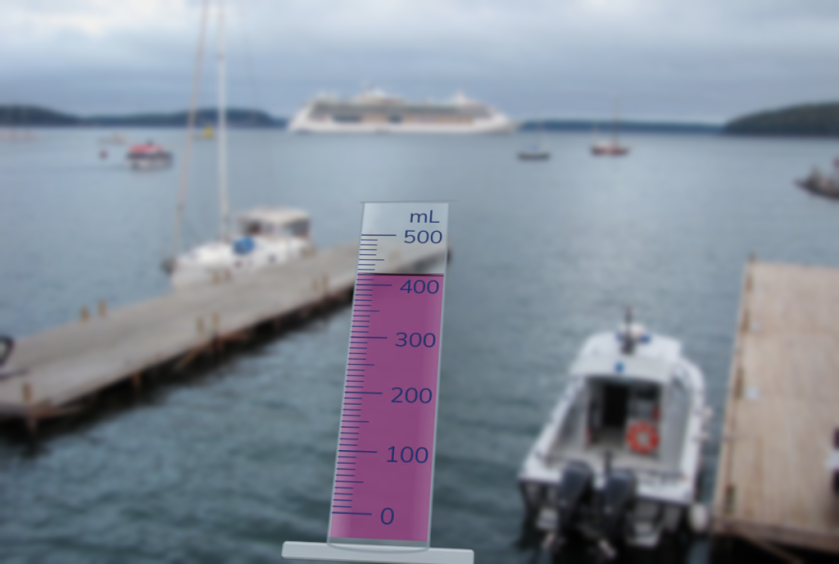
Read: 420mL
